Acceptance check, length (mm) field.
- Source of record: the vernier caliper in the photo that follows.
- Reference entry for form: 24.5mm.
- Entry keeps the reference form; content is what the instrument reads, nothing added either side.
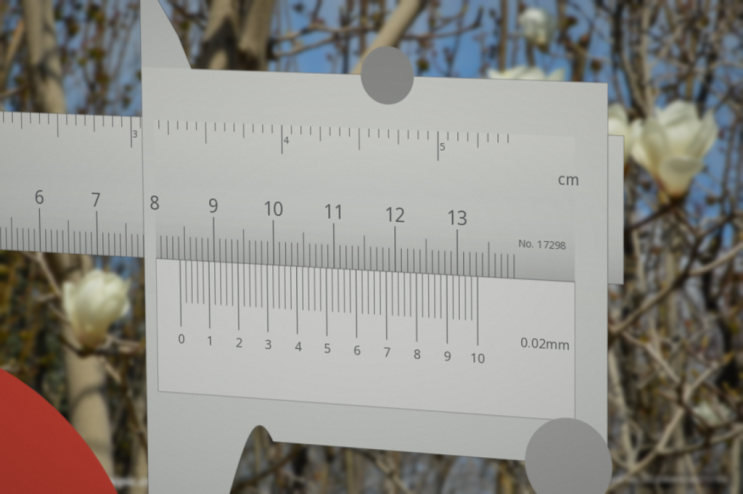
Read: 84.2mm
